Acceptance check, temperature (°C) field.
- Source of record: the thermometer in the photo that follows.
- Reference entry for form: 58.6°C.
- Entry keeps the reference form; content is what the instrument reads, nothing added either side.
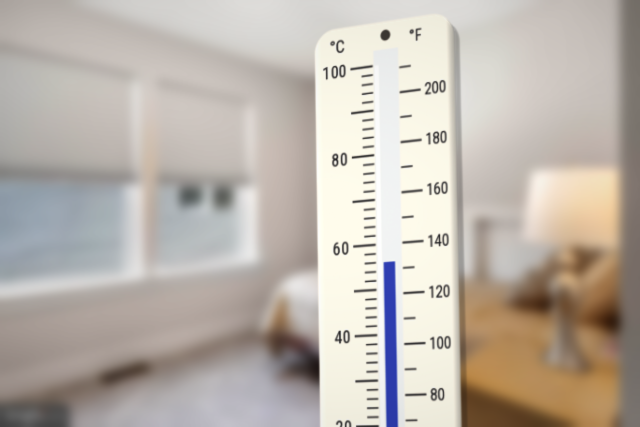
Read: 56°C
